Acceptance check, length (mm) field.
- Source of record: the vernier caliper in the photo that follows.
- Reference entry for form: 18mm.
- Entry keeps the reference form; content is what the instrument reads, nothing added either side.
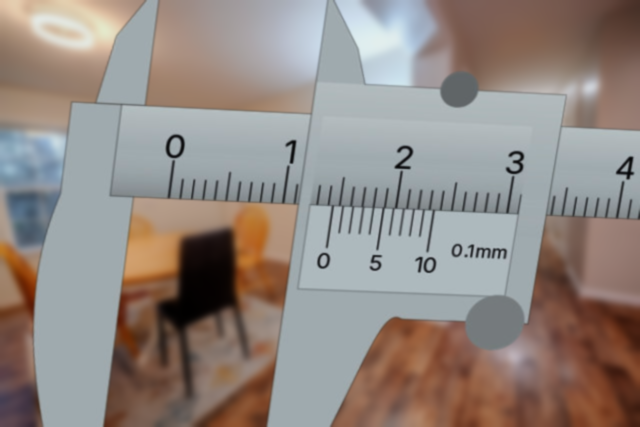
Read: 14.4mm
